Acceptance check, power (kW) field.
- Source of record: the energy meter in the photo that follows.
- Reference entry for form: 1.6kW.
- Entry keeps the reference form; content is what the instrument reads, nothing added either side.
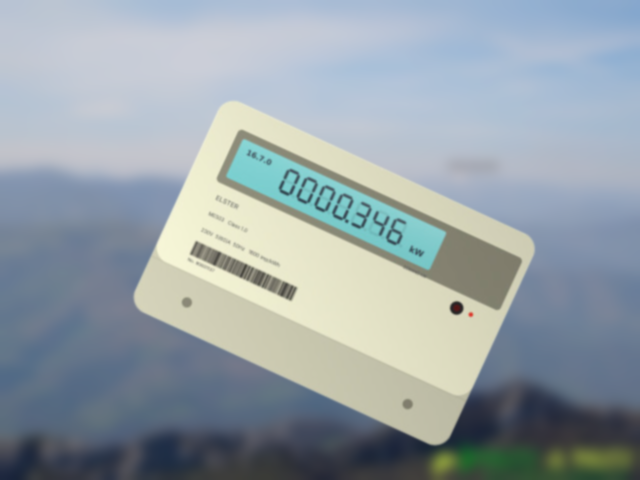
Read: 0.346kW
